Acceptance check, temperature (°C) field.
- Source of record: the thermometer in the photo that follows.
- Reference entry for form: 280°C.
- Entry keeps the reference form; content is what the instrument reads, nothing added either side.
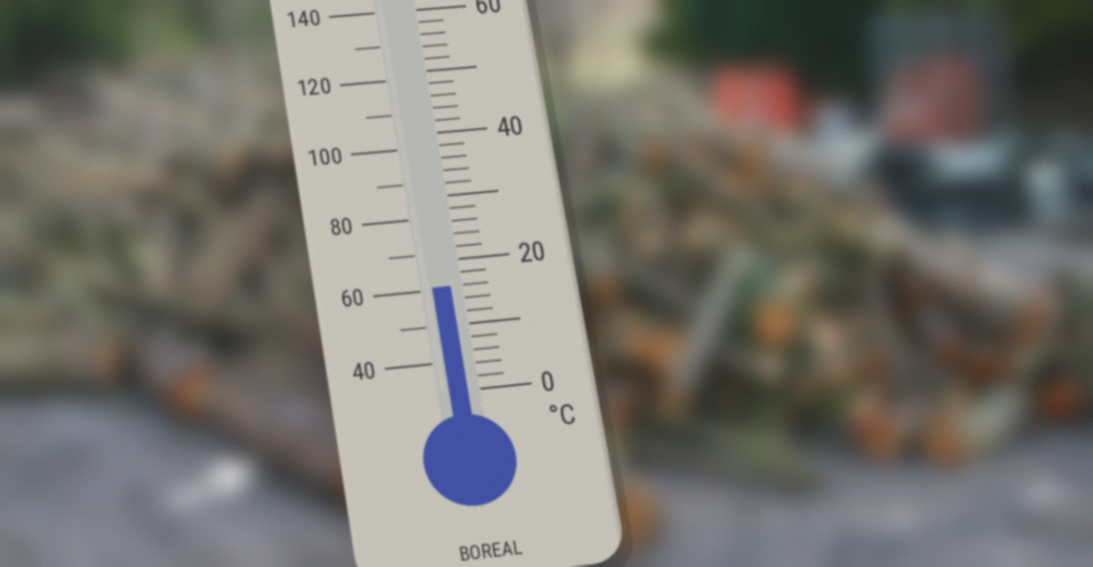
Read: 16°C
